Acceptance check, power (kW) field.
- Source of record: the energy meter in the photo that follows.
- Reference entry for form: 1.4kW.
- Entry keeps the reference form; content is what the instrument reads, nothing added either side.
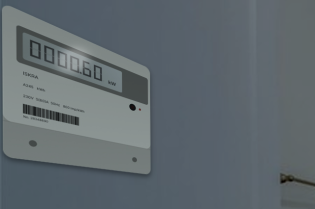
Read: 0.60kW
